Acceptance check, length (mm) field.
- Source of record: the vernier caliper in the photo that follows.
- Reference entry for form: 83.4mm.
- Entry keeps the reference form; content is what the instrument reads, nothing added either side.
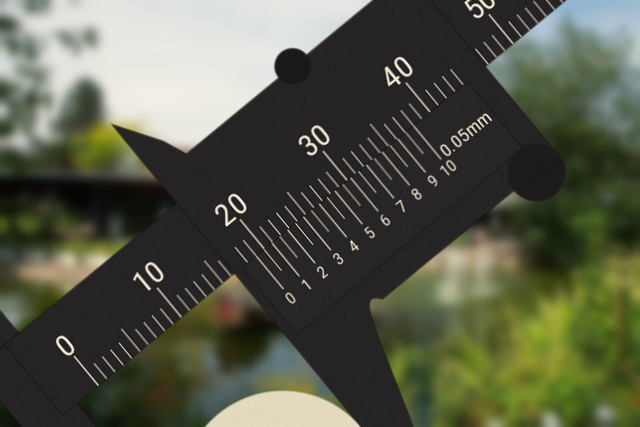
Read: 19.0mm
